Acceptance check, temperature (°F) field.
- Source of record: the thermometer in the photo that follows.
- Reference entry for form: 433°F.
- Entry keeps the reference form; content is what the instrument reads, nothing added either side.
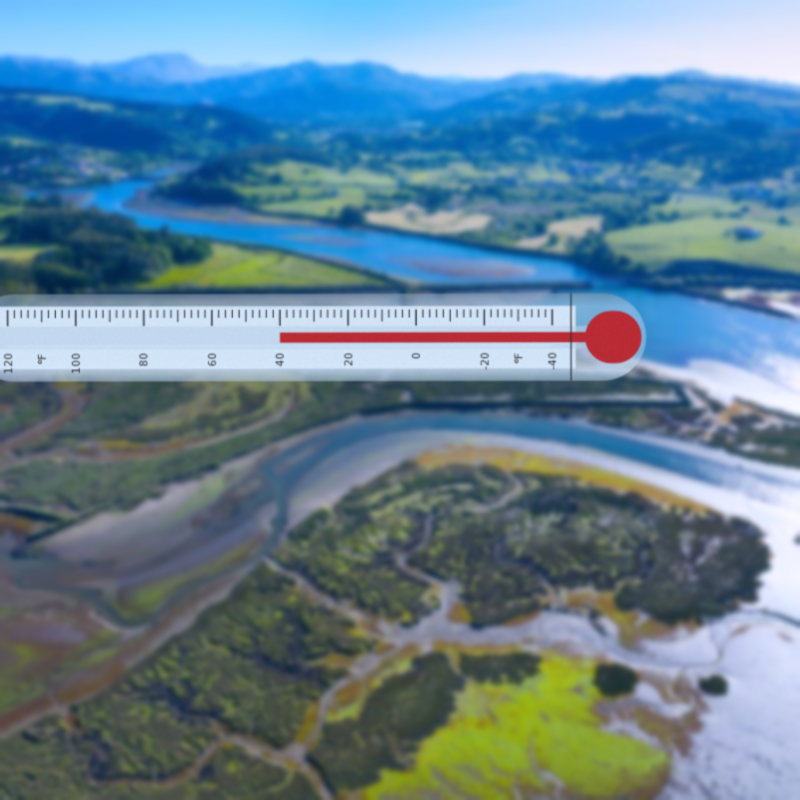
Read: 40°F
